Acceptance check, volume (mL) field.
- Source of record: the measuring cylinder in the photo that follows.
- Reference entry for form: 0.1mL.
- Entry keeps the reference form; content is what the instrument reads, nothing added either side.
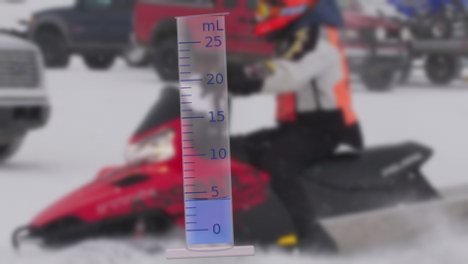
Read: 4mL
